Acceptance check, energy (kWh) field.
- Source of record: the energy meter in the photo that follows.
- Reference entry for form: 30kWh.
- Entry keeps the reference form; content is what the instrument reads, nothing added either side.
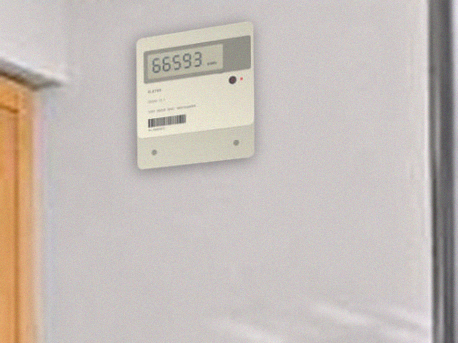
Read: 66593kWh
